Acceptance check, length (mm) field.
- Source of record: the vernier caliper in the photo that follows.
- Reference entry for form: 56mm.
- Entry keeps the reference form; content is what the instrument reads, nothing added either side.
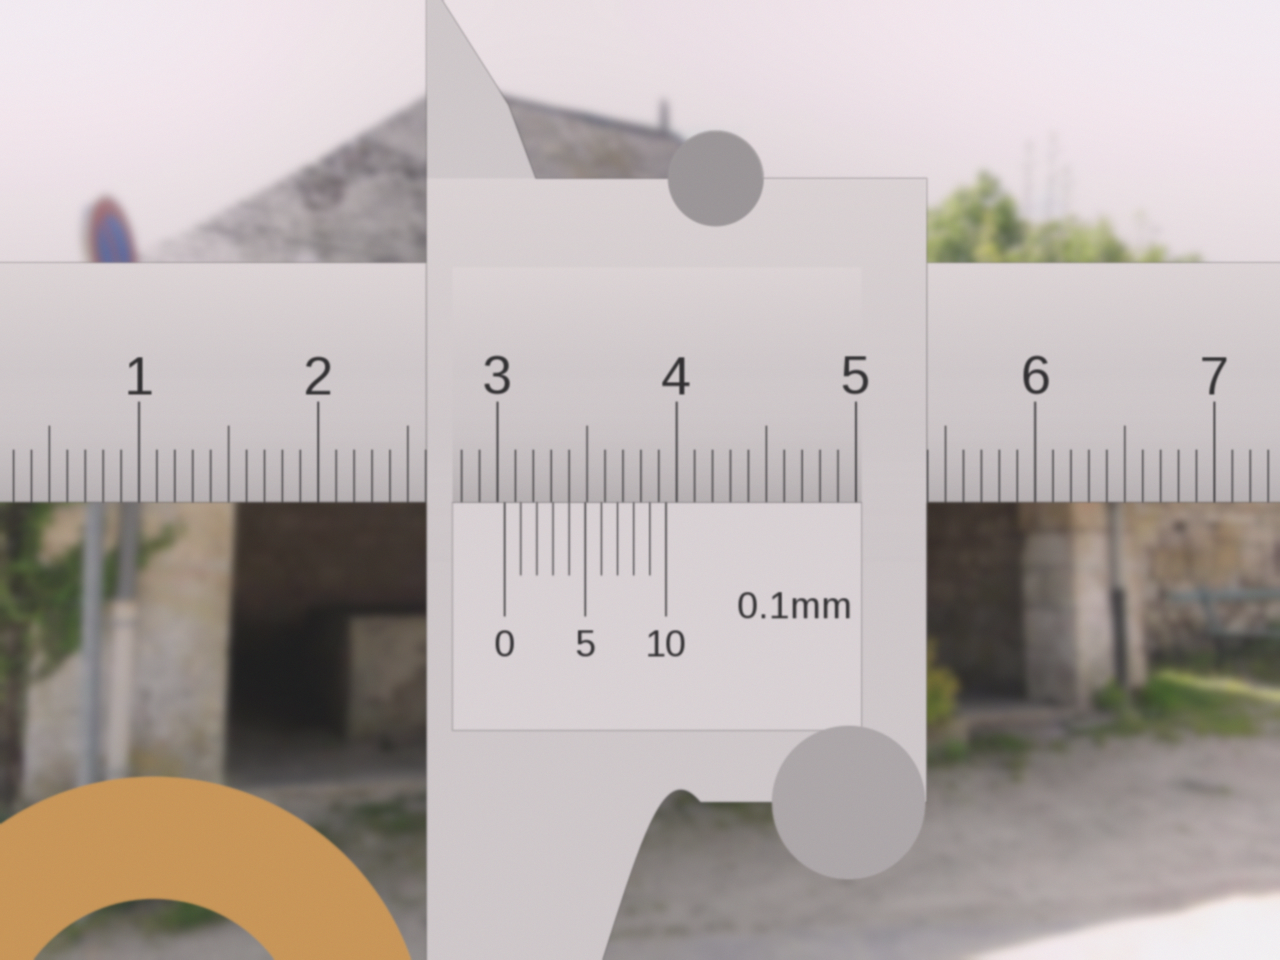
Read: 30.4mm
